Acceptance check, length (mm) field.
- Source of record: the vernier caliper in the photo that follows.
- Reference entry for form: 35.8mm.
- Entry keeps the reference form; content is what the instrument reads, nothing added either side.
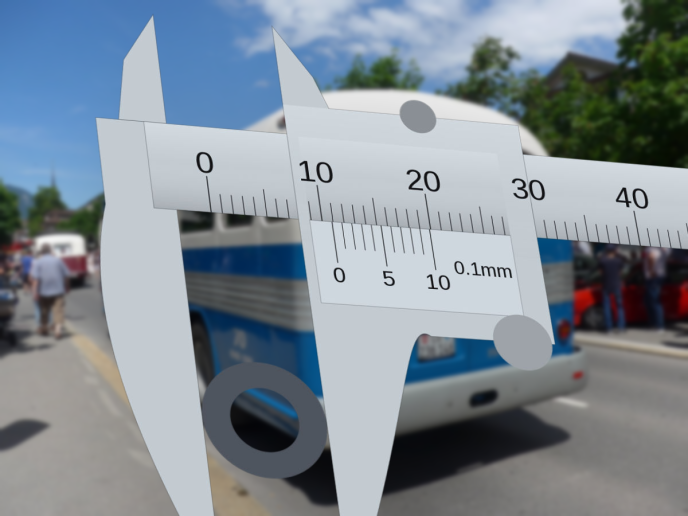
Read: 10.9mm
